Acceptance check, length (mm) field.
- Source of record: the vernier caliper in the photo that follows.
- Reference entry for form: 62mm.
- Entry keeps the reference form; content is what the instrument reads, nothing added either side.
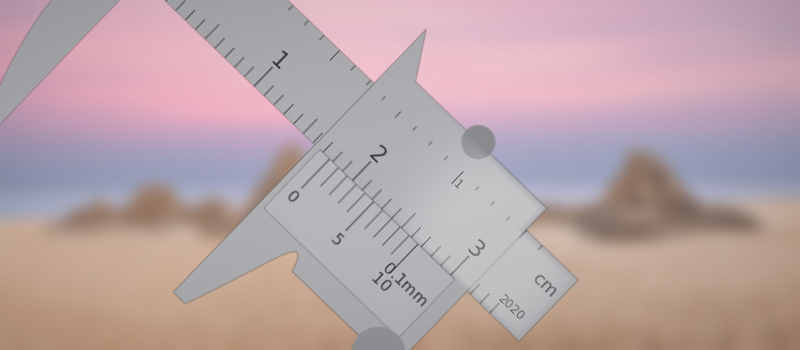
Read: 17.7mm
